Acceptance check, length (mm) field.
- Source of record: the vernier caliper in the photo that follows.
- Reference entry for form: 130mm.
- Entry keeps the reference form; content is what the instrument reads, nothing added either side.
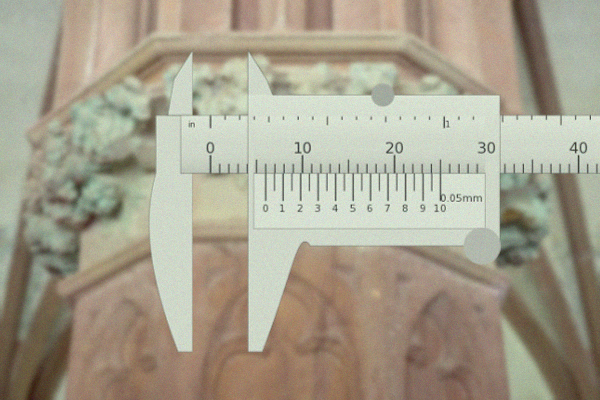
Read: 6.0mm
